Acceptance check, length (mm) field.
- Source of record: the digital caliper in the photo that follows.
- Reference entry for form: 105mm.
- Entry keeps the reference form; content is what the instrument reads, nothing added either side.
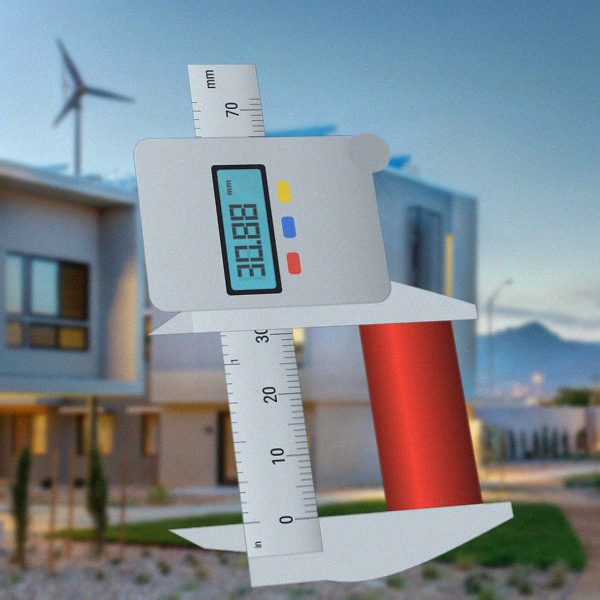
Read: 30.88mm
